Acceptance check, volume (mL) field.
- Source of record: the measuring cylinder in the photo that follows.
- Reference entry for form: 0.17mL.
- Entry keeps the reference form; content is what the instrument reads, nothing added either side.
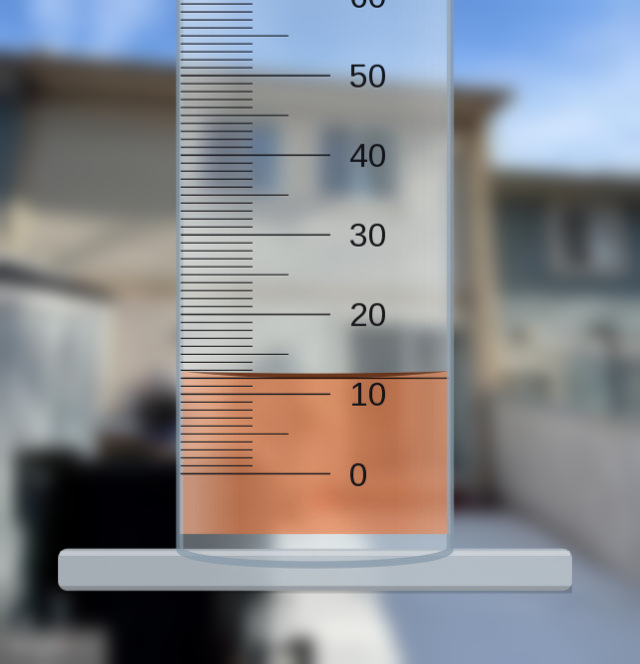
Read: 12mL
